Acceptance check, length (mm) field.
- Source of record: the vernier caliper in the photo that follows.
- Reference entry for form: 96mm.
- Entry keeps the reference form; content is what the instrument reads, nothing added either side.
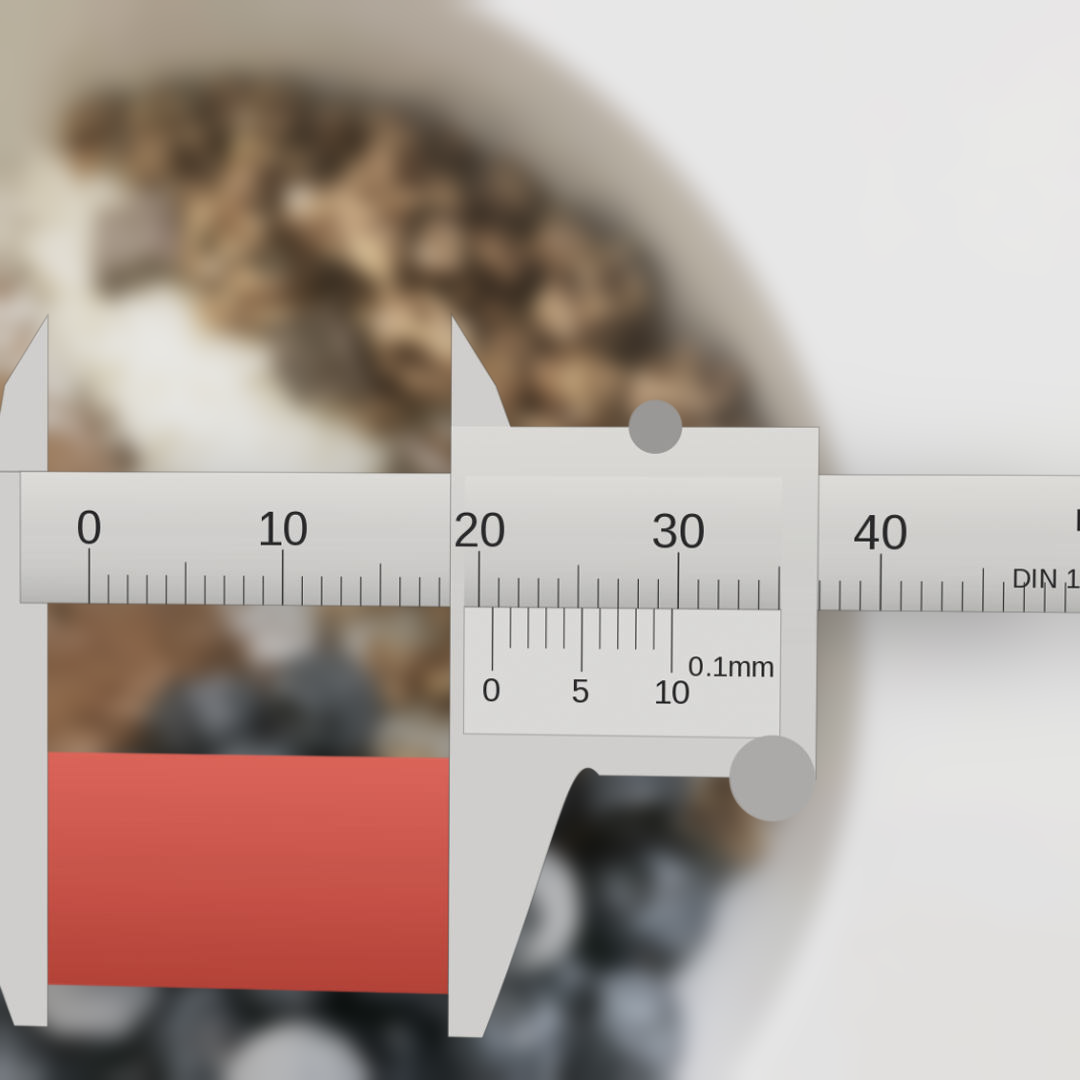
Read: 20.7mm
